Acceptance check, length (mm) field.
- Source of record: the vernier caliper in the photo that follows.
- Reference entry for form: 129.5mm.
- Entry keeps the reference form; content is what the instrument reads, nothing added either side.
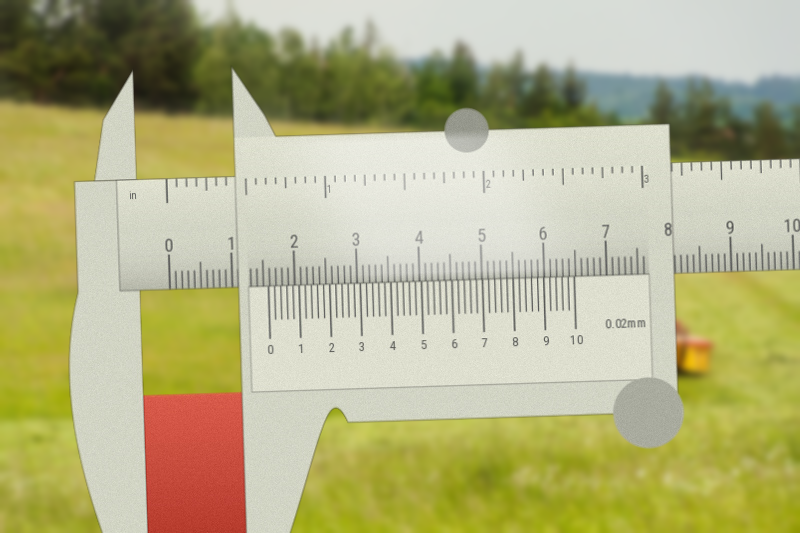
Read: 15.8mm
